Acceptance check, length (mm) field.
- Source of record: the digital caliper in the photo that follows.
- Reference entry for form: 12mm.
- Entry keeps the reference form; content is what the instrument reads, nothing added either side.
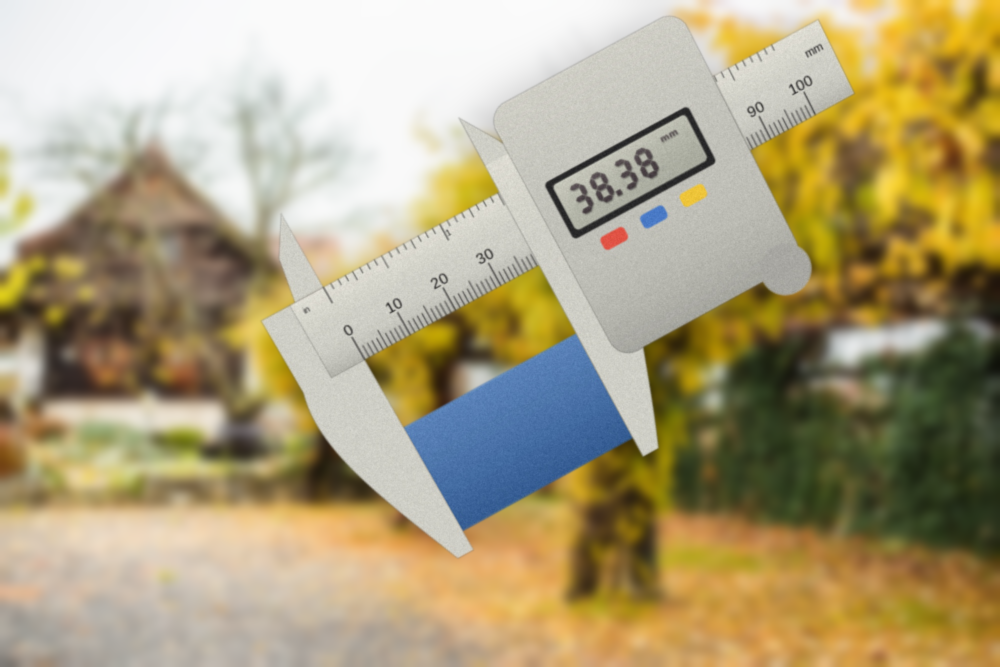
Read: 38.38mm
